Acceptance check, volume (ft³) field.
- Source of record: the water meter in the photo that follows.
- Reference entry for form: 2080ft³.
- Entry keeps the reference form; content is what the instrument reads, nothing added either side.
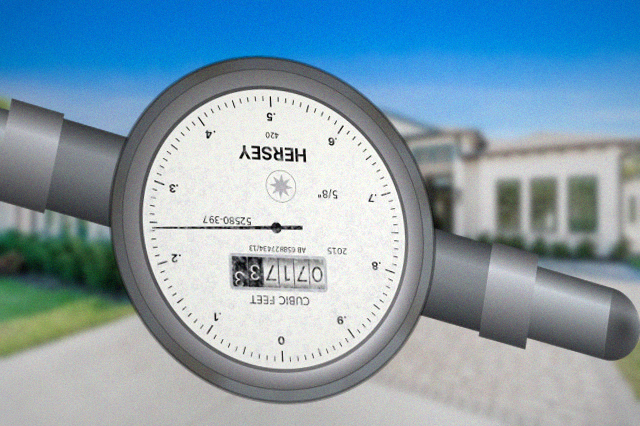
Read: 71733.24ft³
